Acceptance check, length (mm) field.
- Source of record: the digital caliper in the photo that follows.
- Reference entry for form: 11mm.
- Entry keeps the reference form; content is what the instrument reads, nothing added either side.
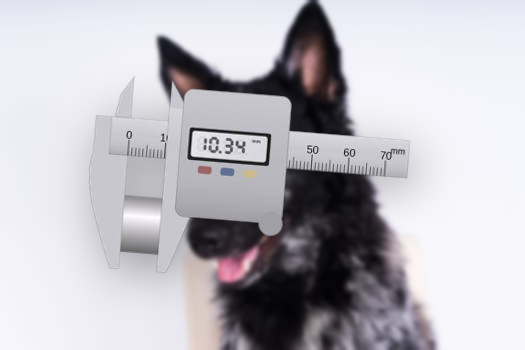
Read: 10.34mm
